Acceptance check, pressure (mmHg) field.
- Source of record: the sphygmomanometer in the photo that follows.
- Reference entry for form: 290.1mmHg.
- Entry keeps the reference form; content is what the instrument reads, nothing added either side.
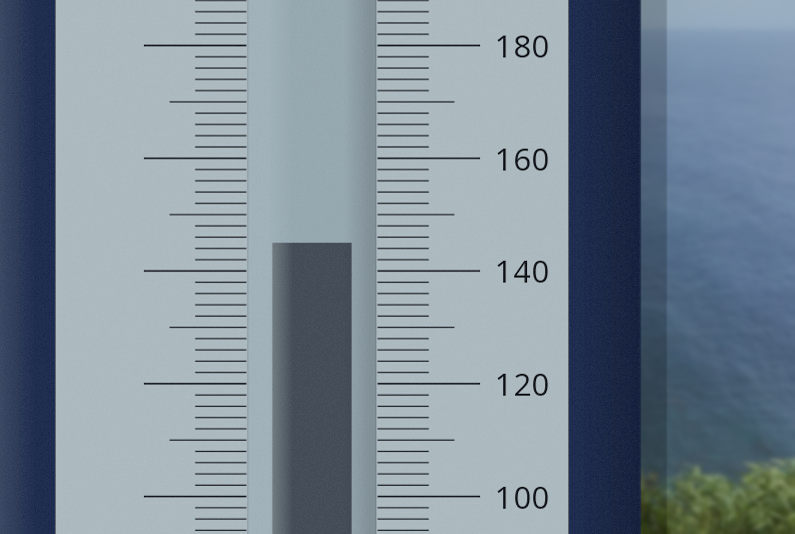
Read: 145mmHg
